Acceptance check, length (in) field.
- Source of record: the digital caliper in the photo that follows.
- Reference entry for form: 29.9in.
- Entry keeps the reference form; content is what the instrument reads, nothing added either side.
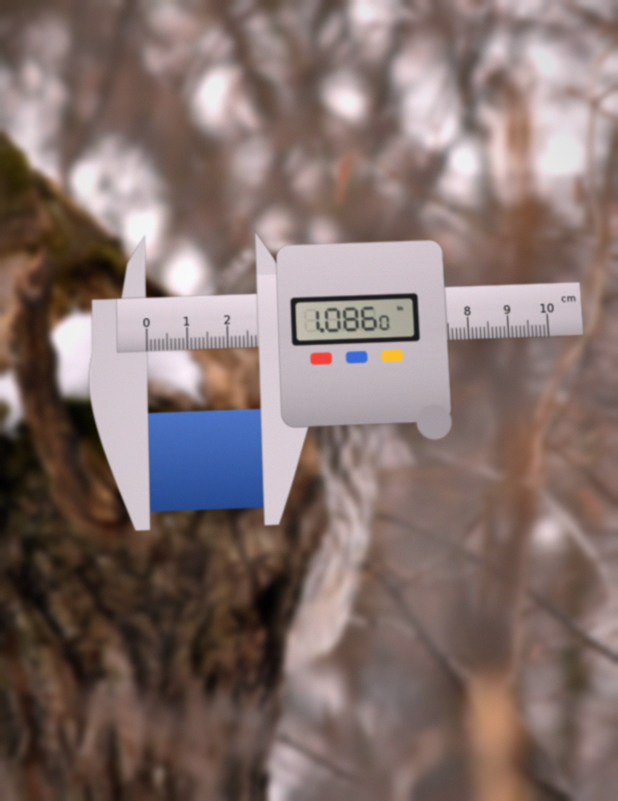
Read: 1.0860in
